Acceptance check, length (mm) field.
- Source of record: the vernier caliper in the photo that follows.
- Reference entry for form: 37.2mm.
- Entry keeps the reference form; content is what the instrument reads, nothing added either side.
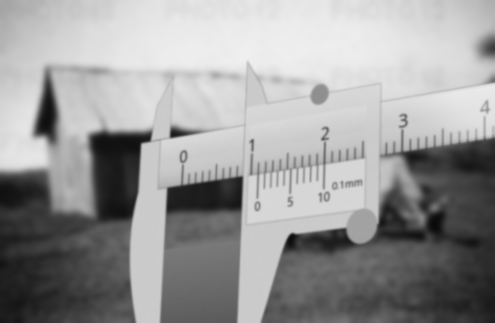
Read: 11.0mm
